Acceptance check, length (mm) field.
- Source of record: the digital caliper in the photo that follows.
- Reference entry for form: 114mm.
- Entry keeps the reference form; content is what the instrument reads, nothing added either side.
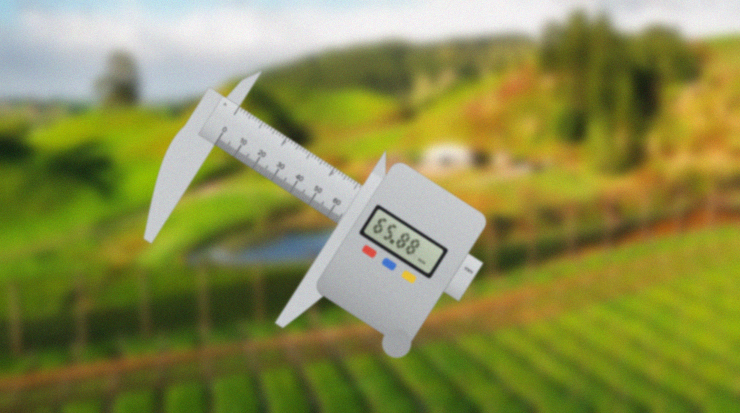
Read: 65.88mm
